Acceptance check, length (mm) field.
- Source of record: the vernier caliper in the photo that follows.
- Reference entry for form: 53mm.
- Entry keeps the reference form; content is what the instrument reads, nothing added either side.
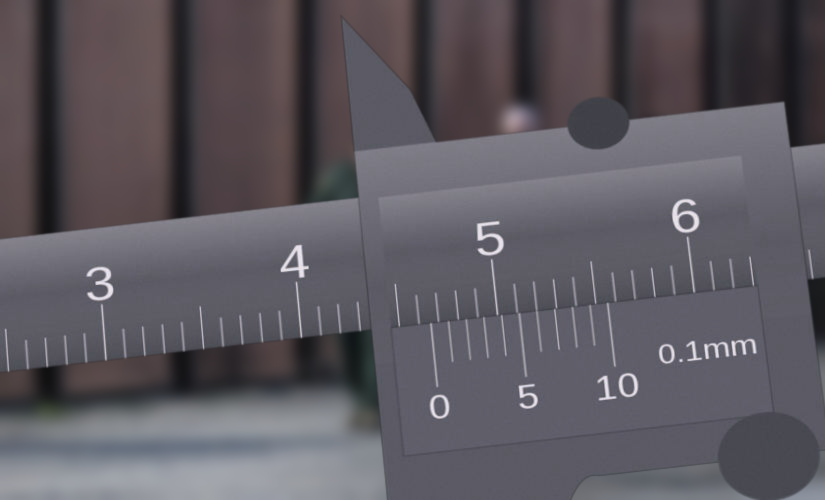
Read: 46.6mm
